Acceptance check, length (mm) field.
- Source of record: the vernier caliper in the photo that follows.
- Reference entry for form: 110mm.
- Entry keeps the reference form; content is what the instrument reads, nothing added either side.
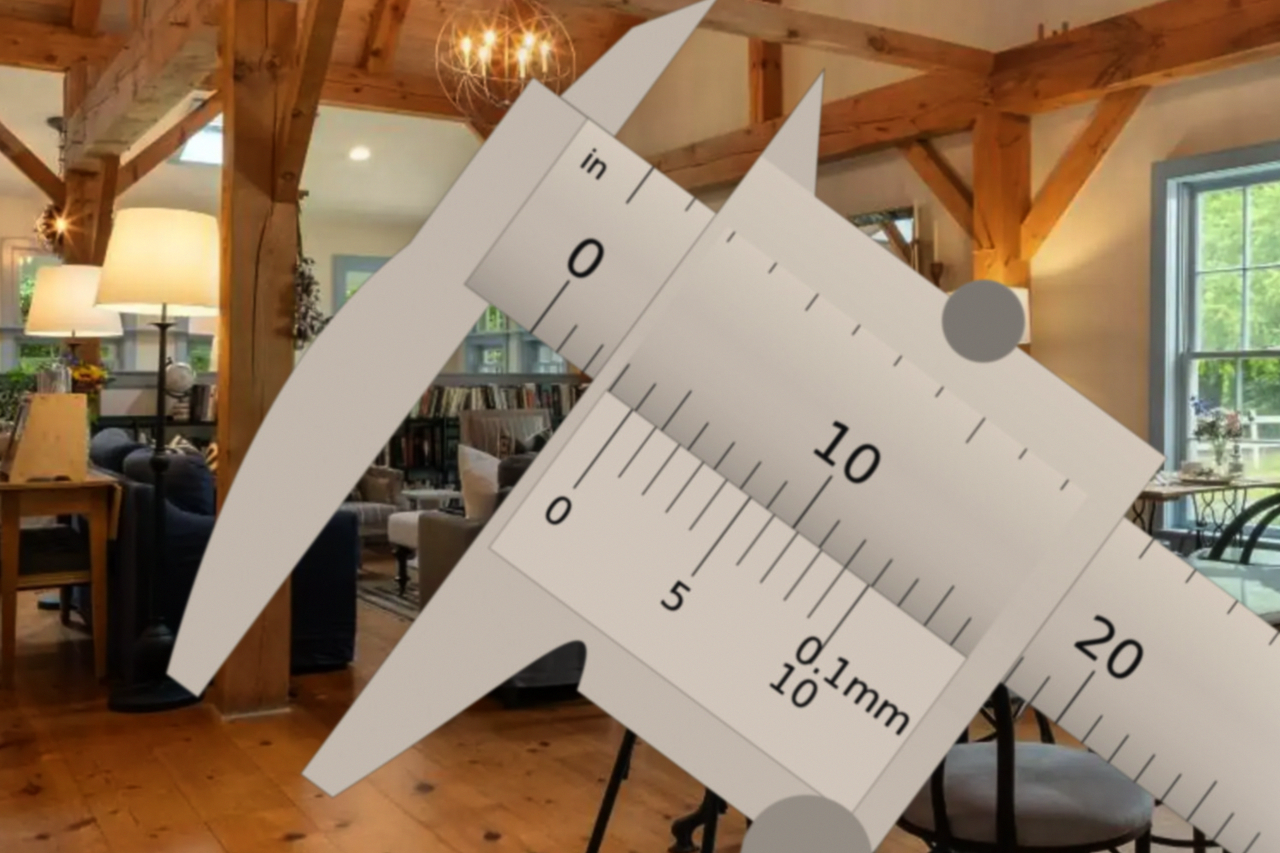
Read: 3.9mm
